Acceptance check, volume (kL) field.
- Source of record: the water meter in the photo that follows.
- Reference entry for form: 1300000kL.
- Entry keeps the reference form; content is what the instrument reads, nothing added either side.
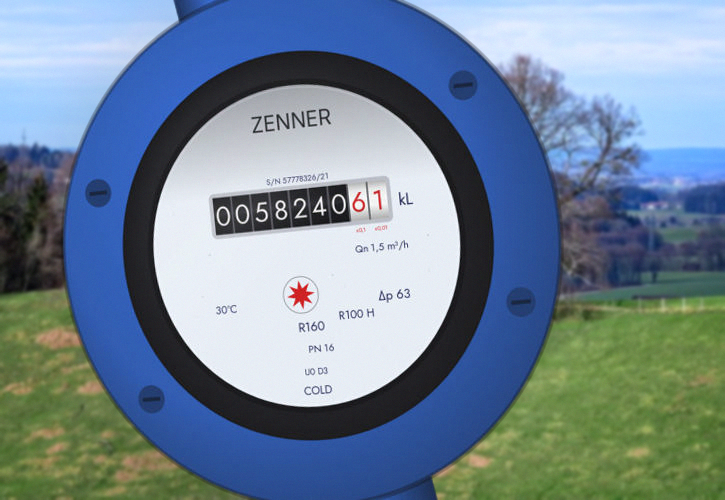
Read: 58240.61kL
